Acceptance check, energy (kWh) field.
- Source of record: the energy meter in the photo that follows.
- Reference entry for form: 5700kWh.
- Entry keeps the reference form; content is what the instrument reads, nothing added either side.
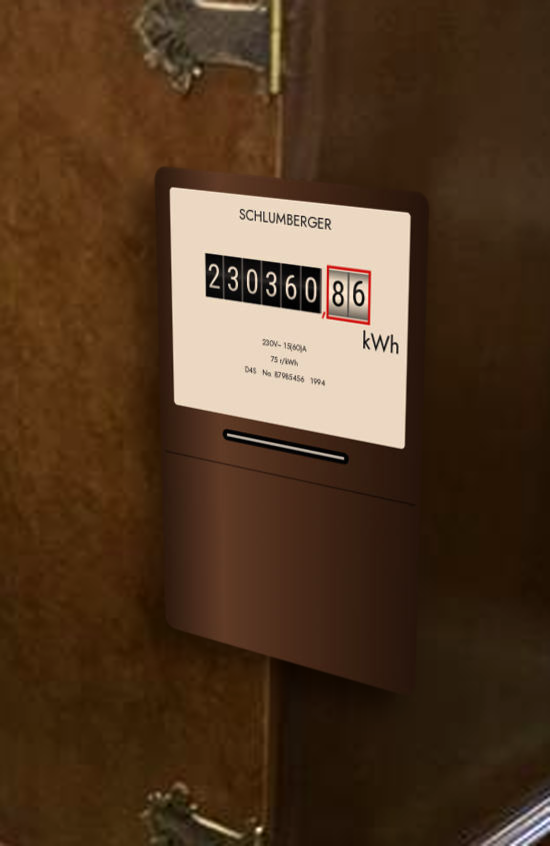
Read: 230360.86kWh
